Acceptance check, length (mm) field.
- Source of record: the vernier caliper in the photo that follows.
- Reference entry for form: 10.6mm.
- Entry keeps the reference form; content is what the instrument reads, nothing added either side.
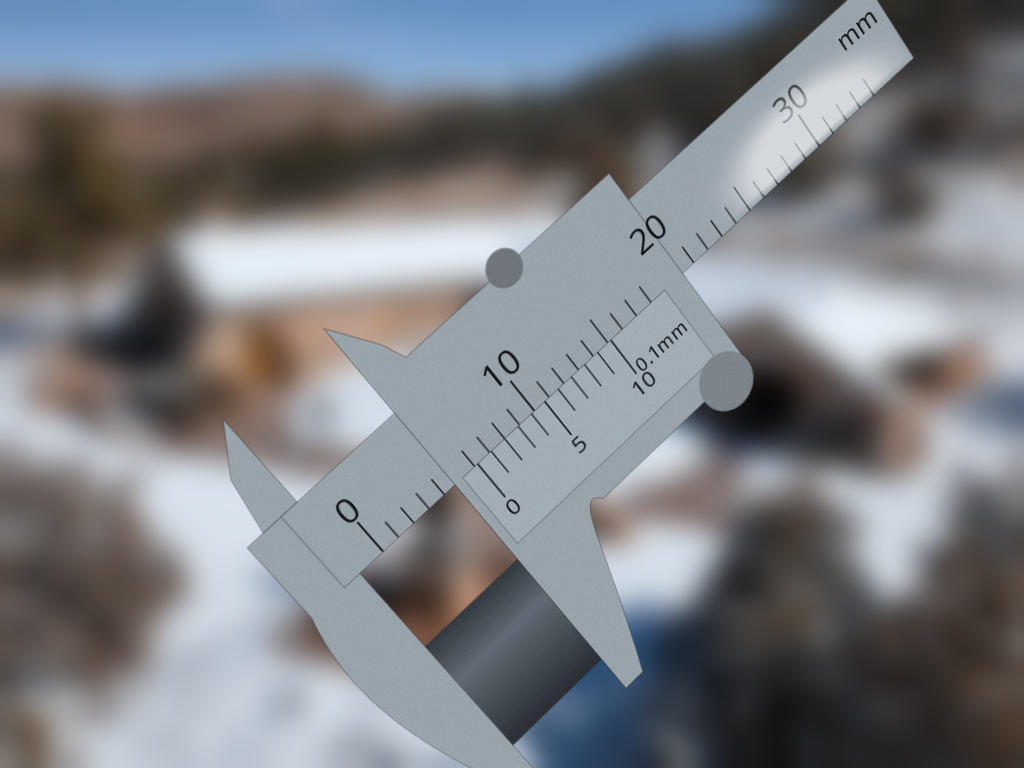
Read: 6.2mm
